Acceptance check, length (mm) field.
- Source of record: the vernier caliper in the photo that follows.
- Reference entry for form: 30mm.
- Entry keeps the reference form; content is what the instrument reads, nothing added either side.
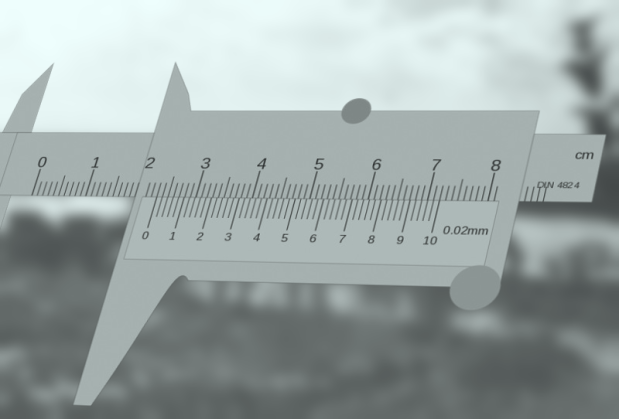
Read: 23.0mm
